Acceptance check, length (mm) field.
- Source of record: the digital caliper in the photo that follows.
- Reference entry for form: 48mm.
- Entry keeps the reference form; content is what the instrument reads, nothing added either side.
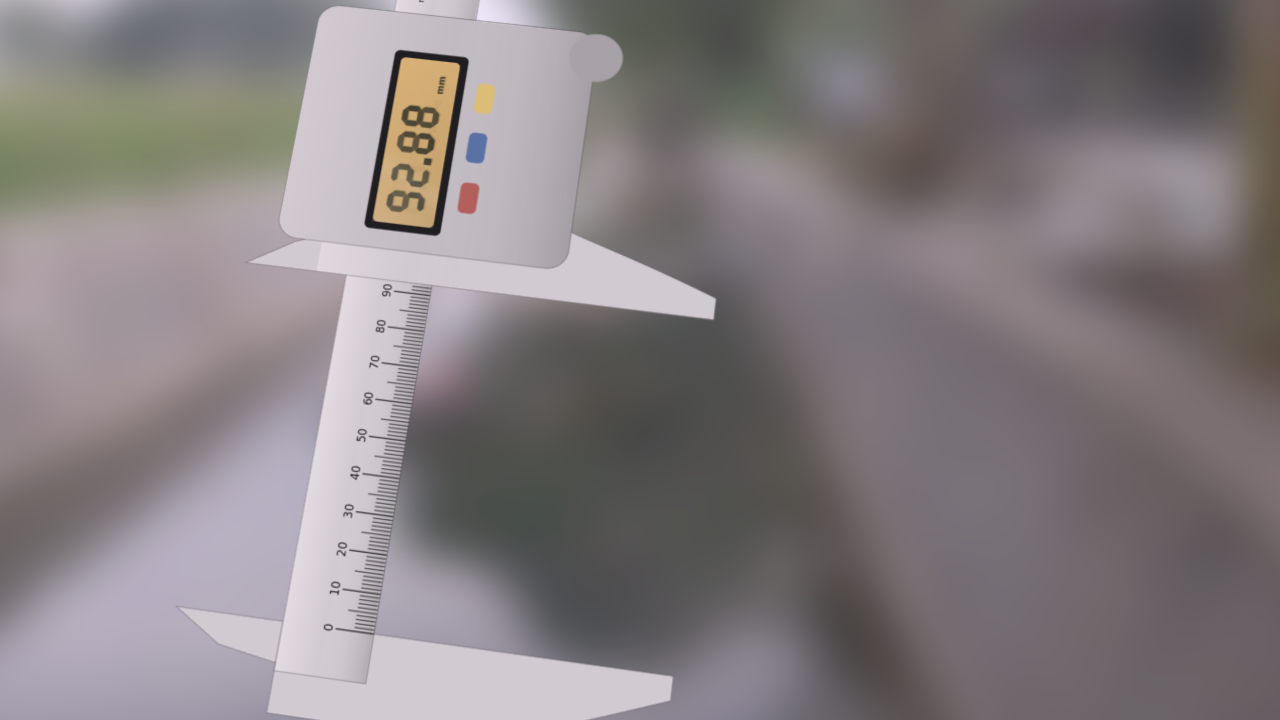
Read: 92.88mm
